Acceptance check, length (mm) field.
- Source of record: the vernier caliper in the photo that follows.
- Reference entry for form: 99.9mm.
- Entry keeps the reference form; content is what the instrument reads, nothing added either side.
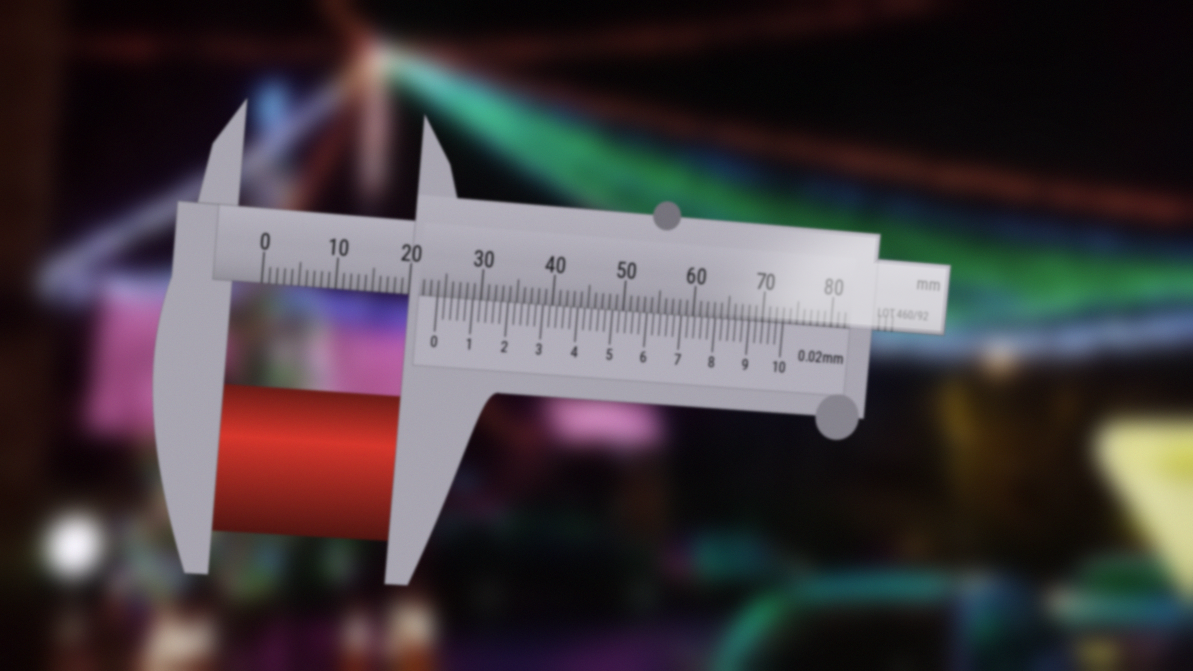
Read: 24.0mm
